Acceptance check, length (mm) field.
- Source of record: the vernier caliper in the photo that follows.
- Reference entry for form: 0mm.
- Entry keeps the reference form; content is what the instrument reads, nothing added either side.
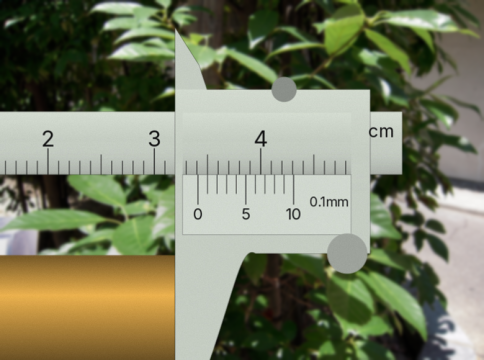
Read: 34.1mm
